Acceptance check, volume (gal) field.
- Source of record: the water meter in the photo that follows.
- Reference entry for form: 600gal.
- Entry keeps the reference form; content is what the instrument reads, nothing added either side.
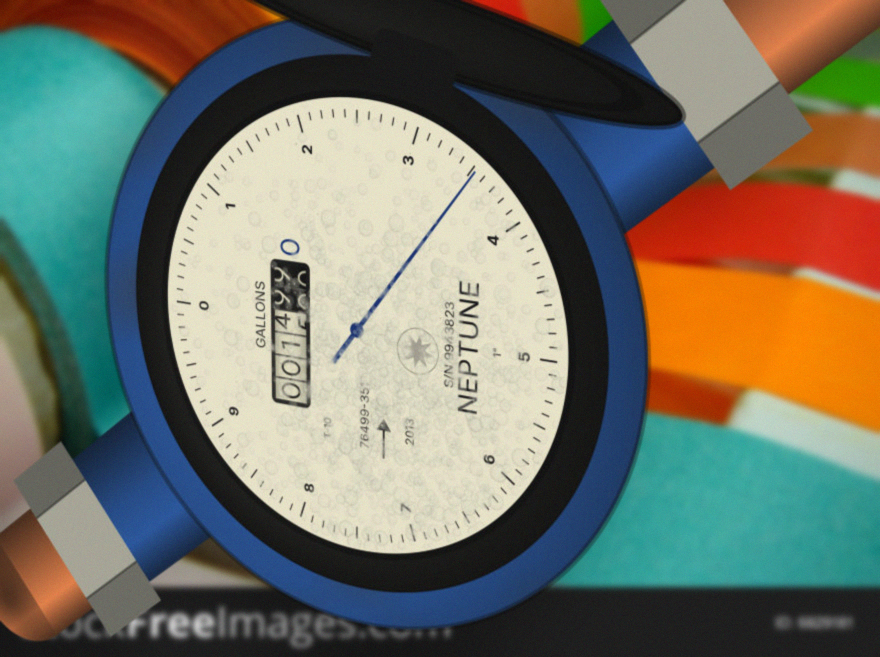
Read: 14993.5gal
